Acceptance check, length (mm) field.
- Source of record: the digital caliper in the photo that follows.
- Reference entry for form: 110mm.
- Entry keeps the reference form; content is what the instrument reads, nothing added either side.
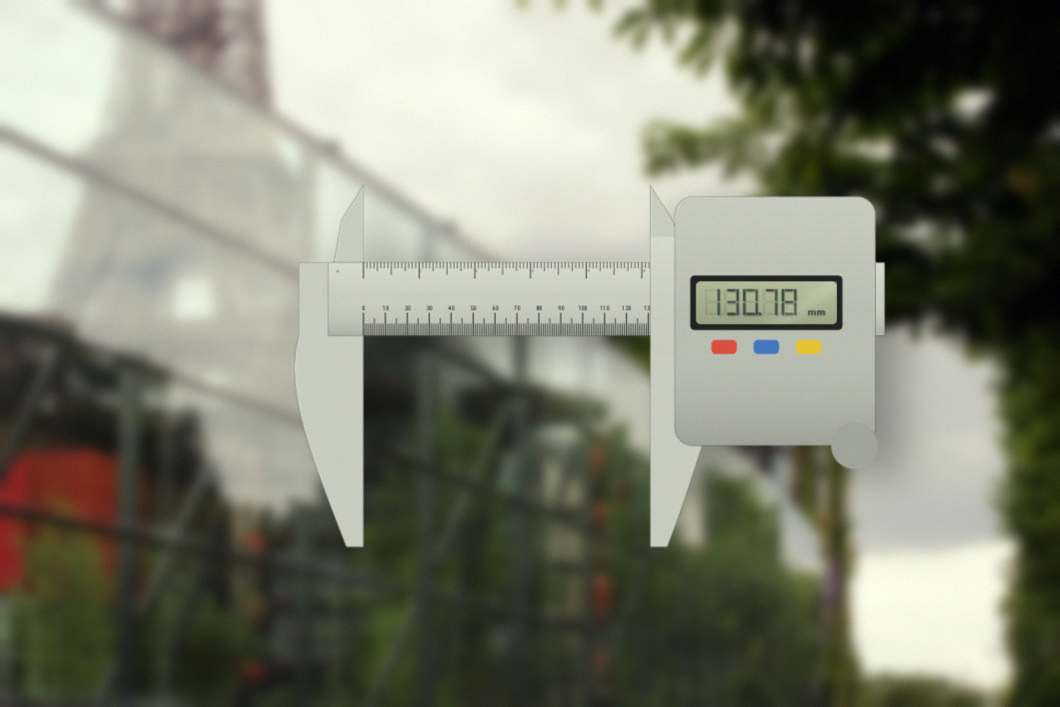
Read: 130.78mm
